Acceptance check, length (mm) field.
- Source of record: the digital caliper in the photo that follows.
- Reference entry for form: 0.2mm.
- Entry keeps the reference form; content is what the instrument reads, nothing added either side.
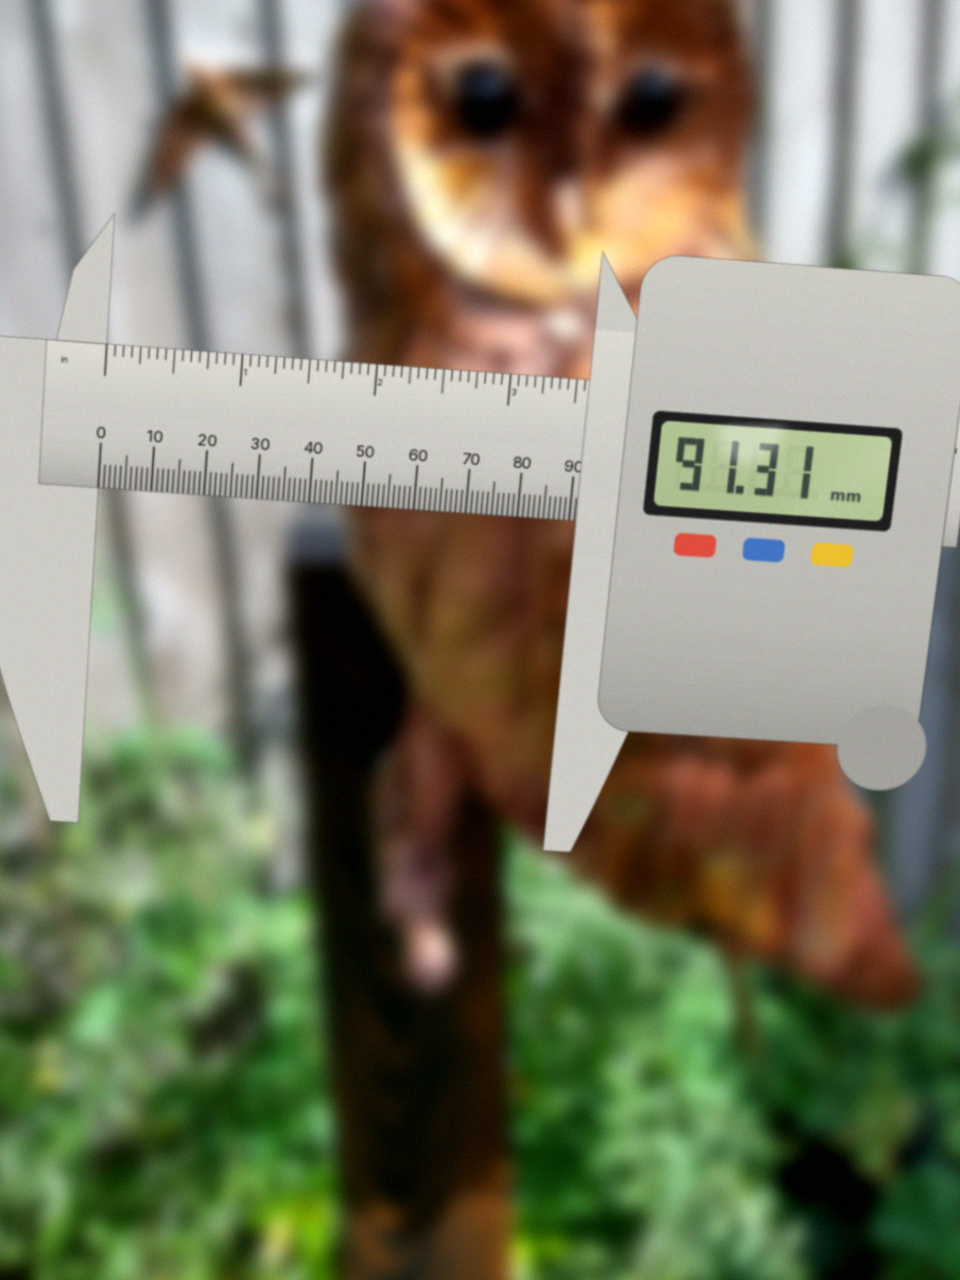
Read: 91.31mm
